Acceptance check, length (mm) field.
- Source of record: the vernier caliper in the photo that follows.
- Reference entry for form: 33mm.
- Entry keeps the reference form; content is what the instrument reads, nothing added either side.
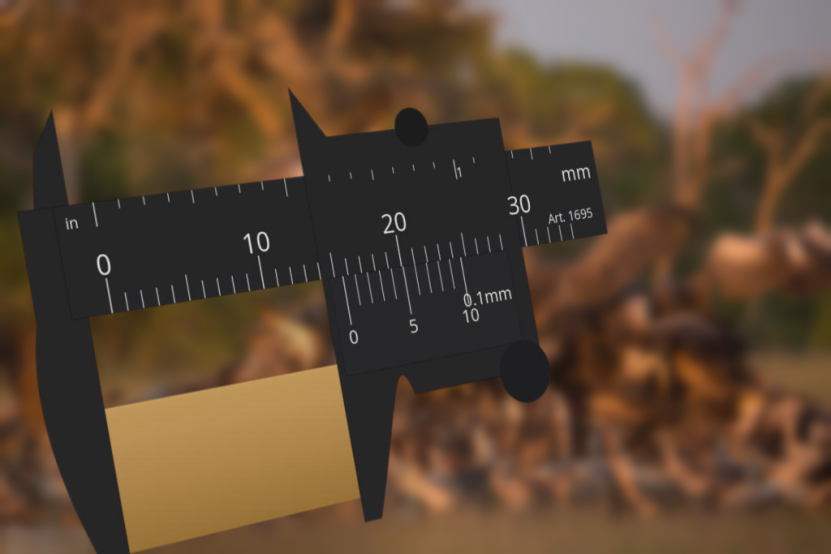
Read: 15.6mm
